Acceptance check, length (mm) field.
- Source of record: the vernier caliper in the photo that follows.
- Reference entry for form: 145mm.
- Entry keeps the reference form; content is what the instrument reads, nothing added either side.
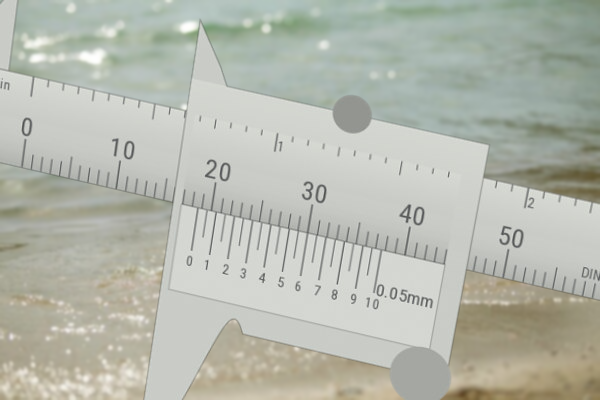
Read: 18.6mm
